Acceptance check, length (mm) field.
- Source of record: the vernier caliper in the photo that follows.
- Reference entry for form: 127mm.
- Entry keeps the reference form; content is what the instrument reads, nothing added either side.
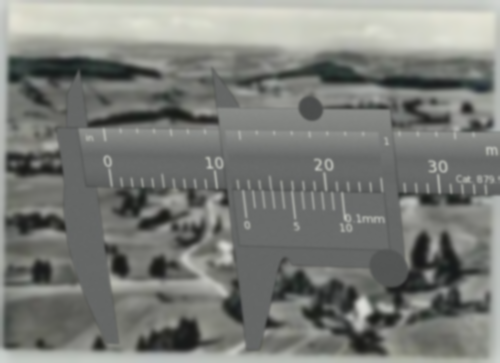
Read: 12.4mm
